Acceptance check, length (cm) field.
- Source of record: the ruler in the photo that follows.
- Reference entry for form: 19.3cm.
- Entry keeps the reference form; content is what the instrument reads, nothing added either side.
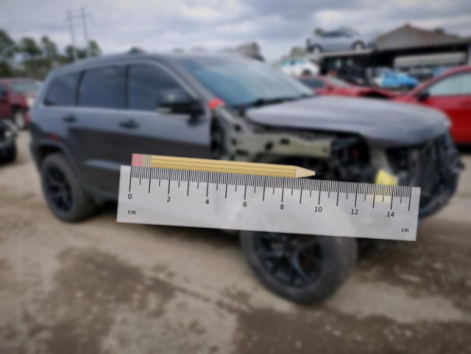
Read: 10cm
